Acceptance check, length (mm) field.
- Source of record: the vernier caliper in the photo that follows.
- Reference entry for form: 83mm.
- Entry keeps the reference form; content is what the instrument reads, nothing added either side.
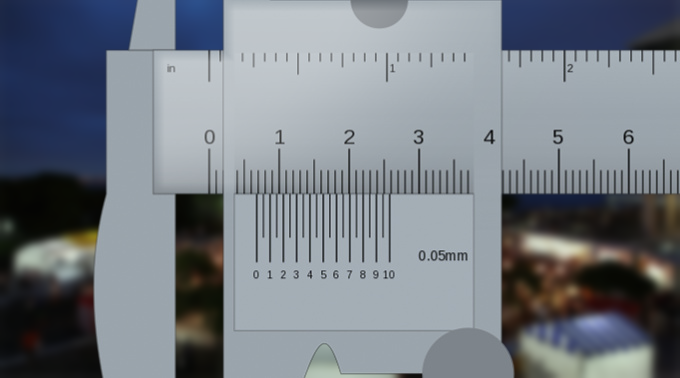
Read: 6.8mm
